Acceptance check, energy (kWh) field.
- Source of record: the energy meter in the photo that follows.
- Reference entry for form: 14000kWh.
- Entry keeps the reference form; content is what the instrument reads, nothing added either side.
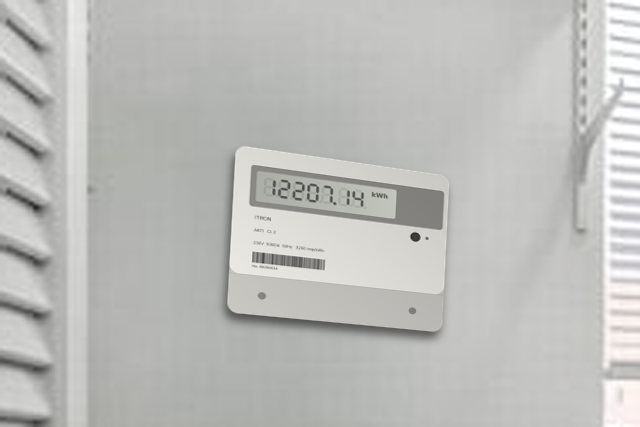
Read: 12207.14kWh
